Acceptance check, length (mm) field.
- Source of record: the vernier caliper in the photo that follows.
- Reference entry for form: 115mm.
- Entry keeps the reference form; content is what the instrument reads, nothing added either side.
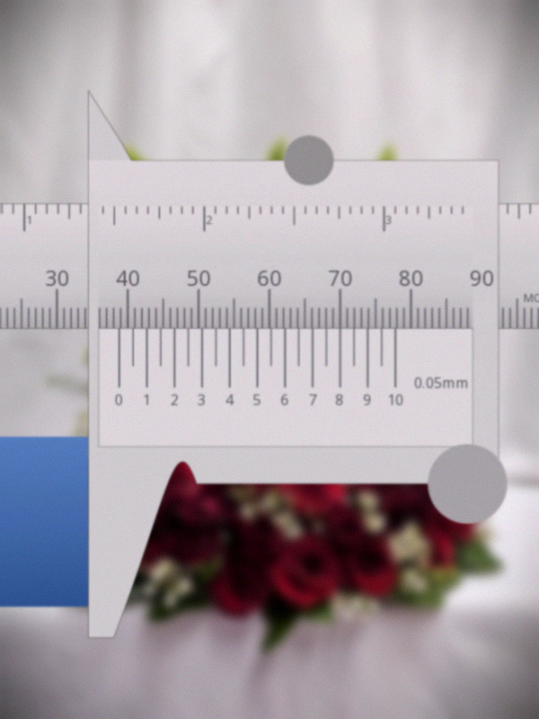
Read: 38.8mm
